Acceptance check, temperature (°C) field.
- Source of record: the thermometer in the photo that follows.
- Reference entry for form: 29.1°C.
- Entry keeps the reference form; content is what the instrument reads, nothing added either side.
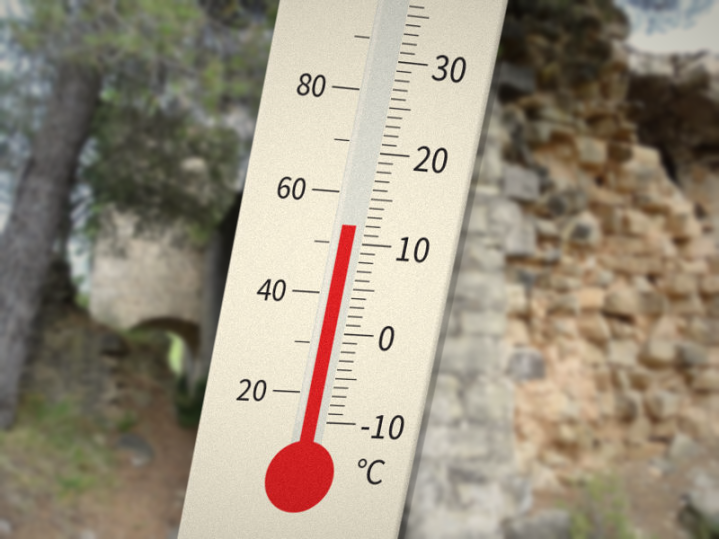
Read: 12°C
